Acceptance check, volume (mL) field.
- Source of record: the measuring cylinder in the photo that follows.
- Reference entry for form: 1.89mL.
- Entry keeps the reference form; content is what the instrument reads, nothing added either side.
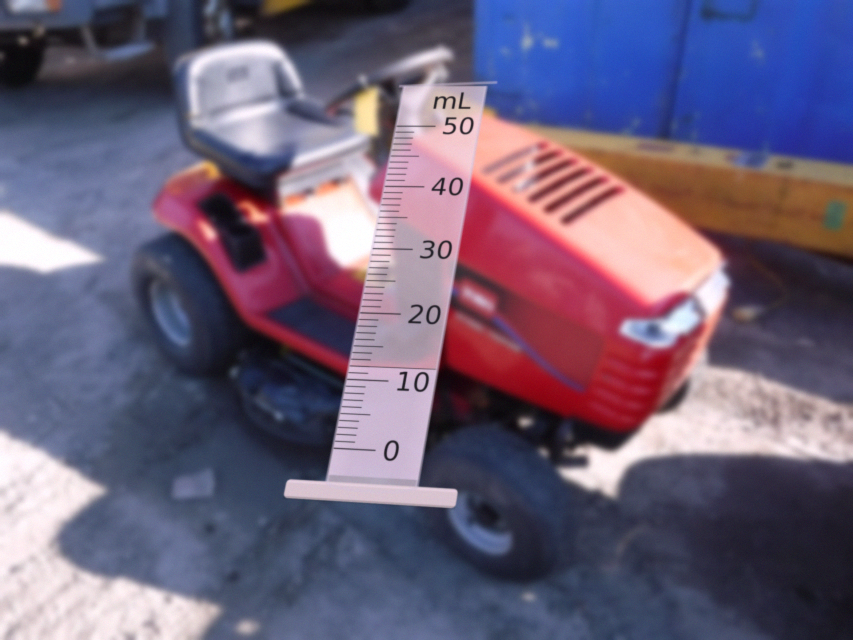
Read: 12mL
